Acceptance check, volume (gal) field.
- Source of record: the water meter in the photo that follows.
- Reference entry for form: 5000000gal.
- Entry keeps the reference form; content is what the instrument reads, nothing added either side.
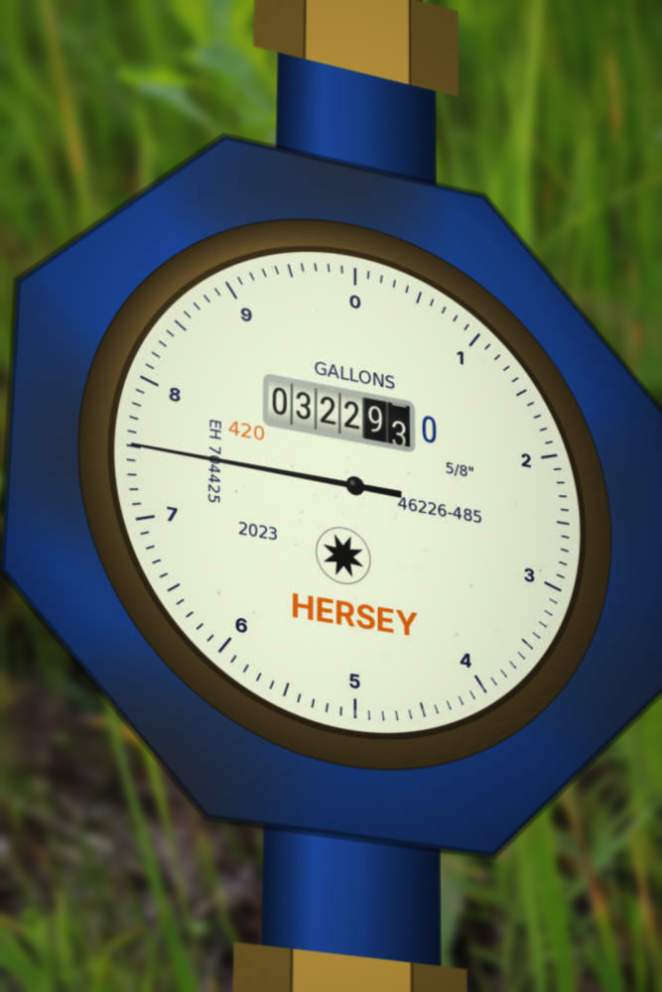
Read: 322927.5gal
